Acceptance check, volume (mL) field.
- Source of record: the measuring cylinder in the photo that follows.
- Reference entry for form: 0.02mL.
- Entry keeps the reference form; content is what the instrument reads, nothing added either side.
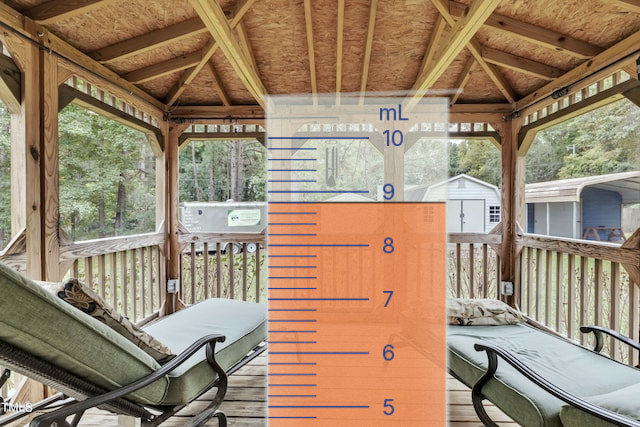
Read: 8.8mL
